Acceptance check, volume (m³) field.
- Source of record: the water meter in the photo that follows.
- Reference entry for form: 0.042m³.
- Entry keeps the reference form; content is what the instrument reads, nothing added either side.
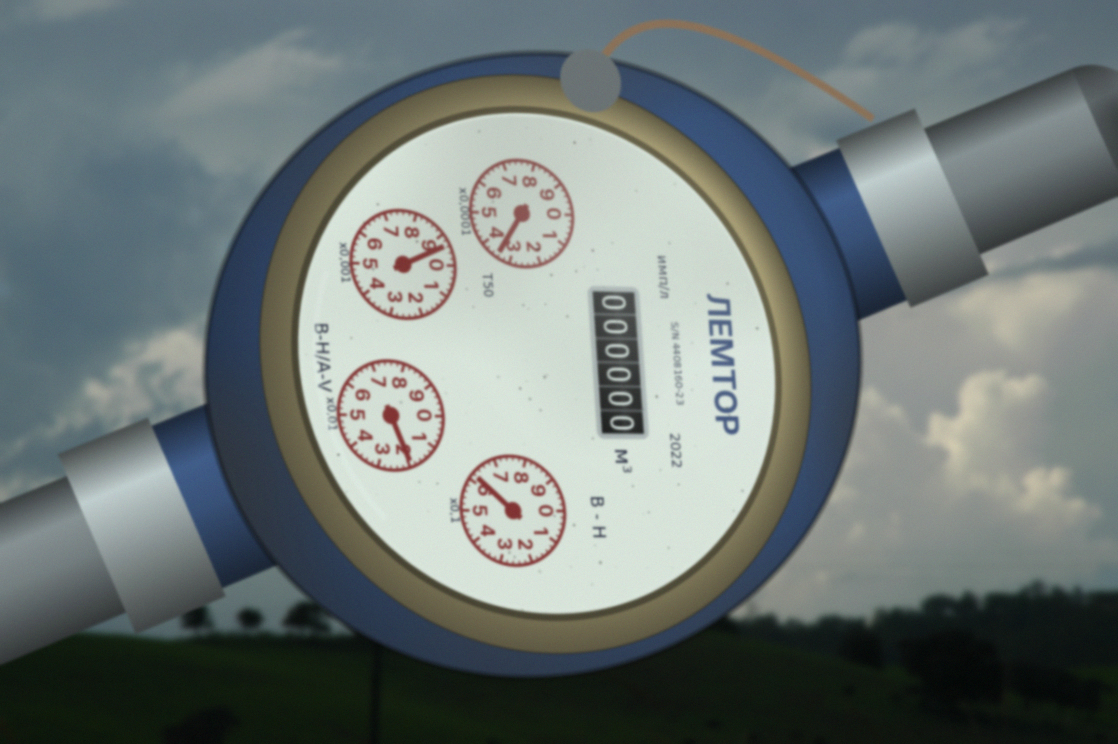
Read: 0.6193m³
